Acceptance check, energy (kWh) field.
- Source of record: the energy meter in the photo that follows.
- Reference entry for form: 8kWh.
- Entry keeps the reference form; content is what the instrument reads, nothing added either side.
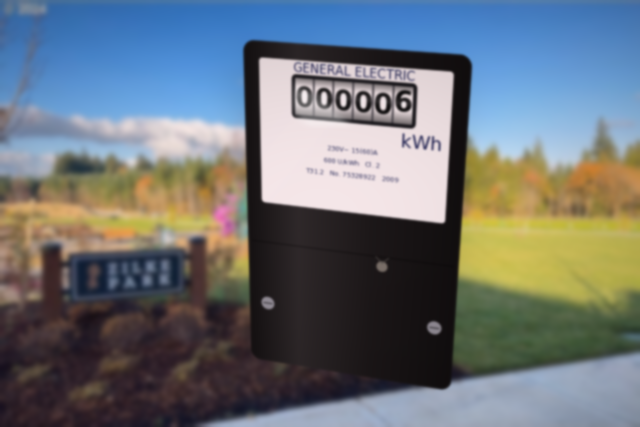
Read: 6kWh
